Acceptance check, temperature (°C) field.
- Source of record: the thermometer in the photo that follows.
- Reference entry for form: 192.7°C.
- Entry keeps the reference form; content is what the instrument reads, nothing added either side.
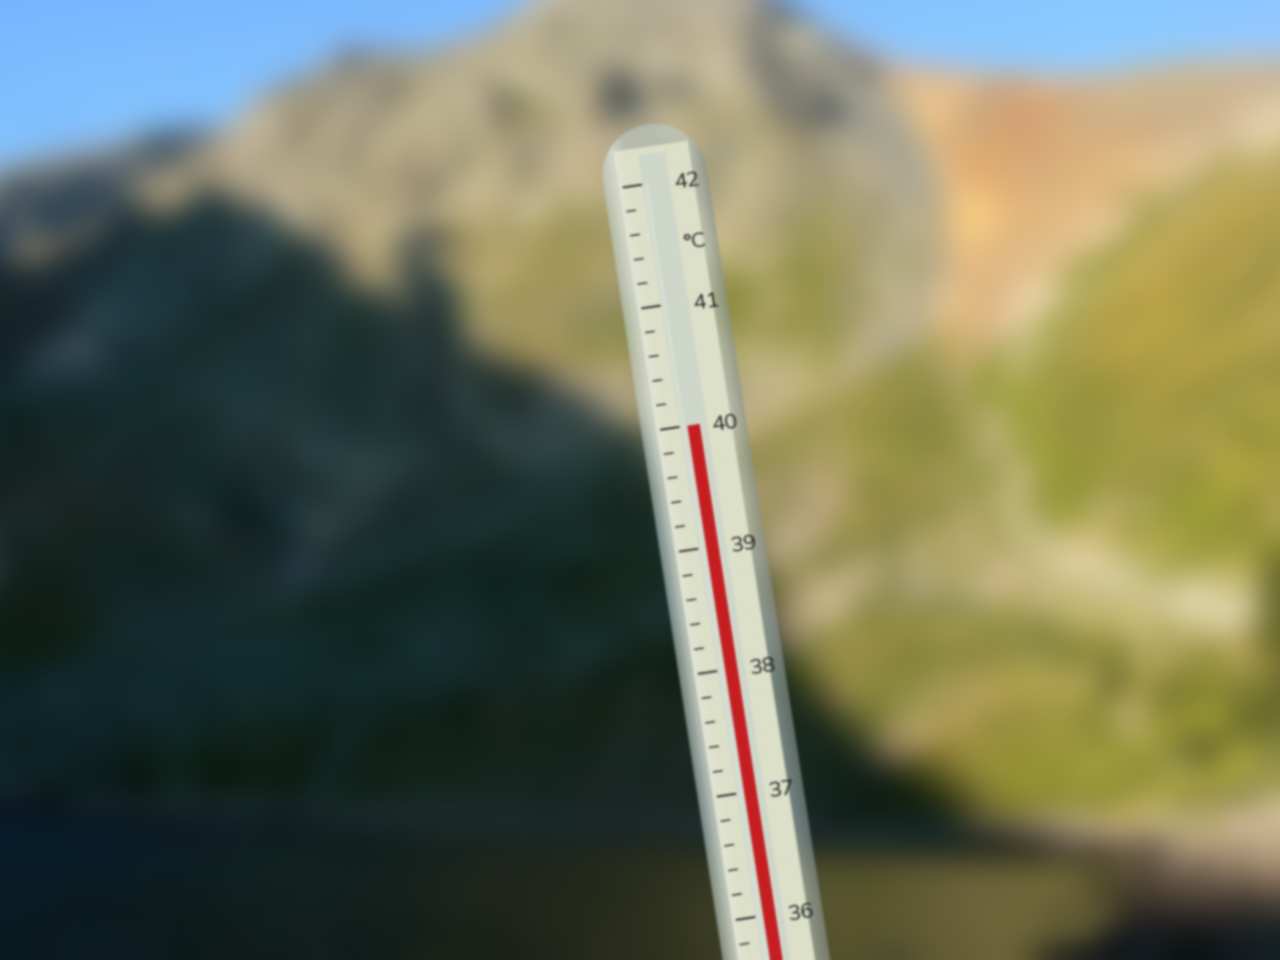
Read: 40°C
